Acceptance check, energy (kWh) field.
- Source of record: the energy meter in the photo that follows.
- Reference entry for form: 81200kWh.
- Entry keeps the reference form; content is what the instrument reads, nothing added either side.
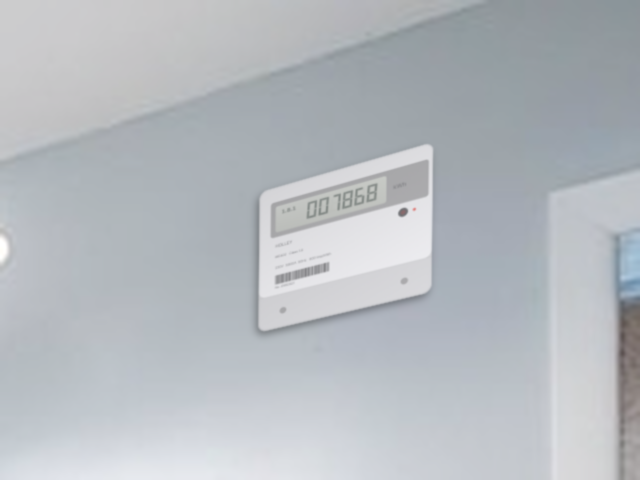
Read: 7868kWh
